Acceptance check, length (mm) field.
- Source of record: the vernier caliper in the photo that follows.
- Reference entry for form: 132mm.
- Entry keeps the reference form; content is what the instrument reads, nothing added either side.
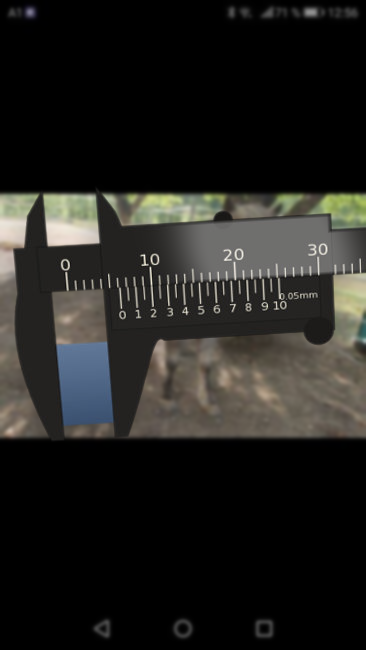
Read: 6.2mm
